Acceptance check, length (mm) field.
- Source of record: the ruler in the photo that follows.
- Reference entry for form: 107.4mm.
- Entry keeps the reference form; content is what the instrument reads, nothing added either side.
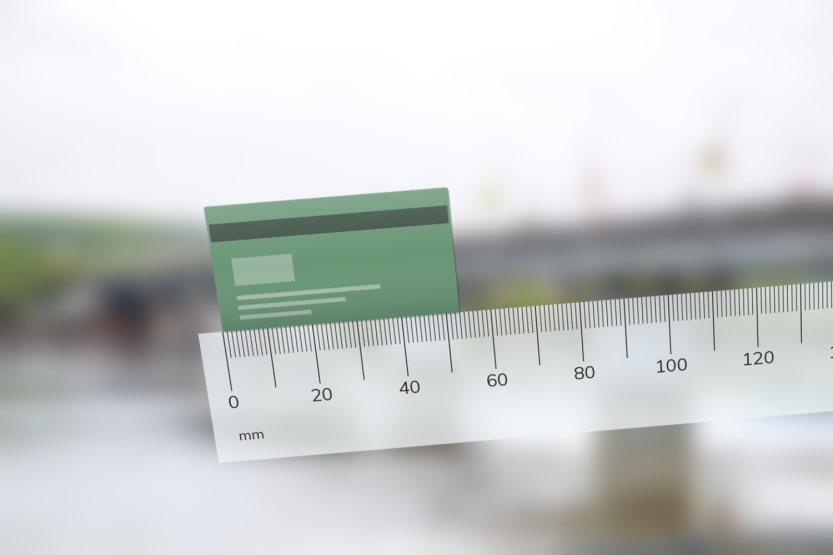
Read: 53mm
